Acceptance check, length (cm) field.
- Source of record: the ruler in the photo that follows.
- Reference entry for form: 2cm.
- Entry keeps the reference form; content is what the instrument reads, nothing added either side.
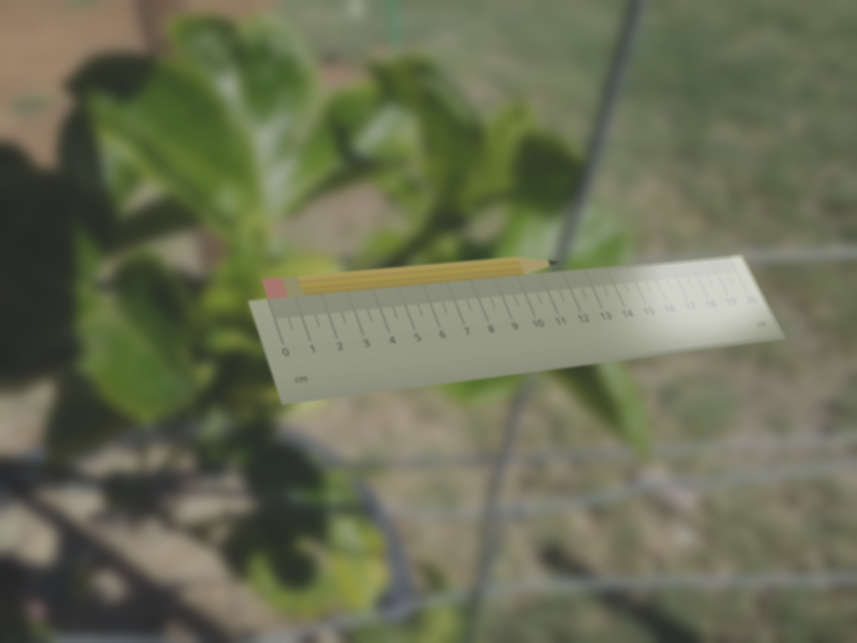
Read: 12cm
